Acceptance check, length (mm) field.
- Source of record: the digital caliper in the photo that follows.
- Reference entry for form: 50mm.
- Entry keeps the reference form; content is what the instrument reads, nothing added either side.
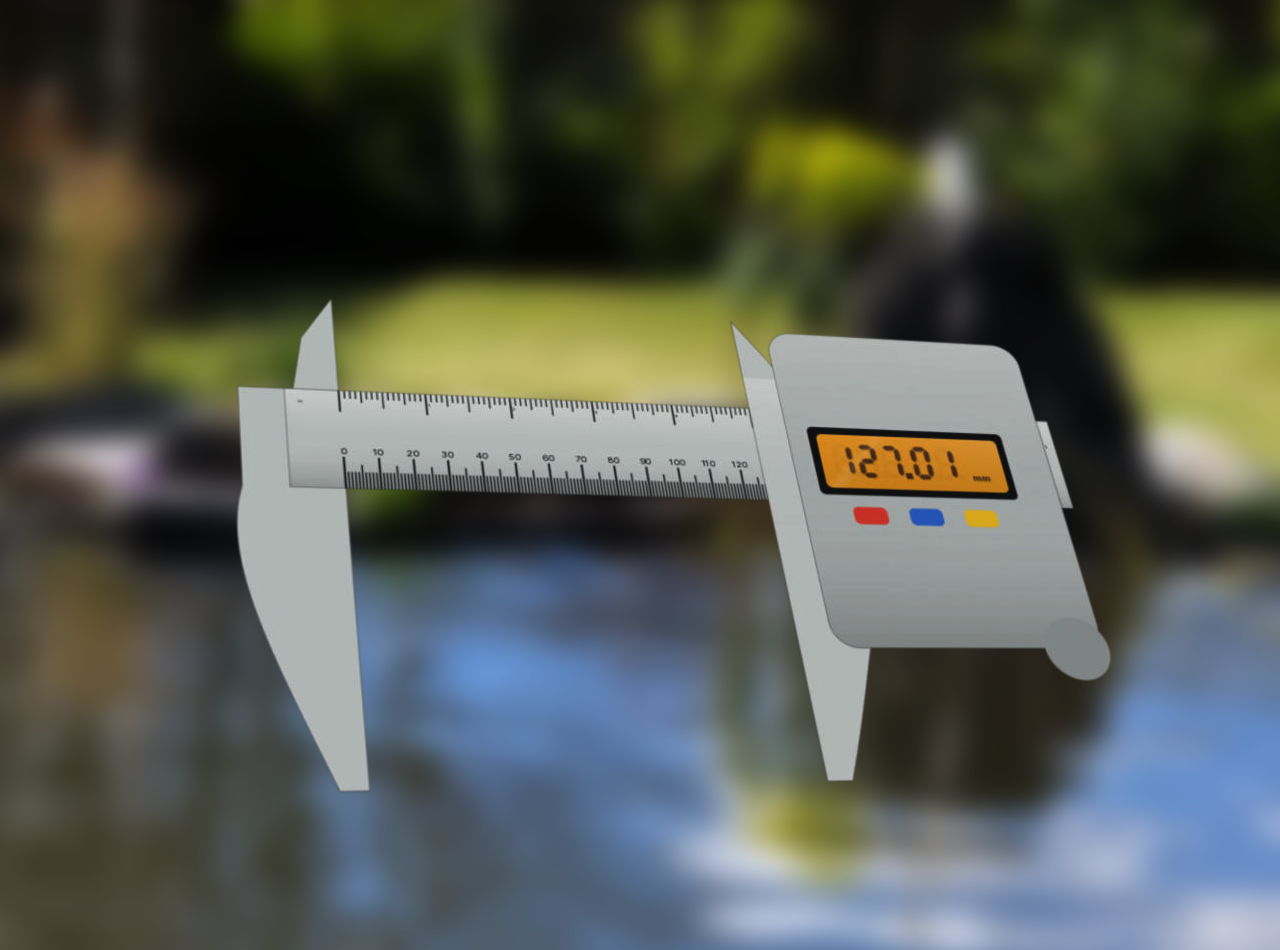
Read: 127.01mm
